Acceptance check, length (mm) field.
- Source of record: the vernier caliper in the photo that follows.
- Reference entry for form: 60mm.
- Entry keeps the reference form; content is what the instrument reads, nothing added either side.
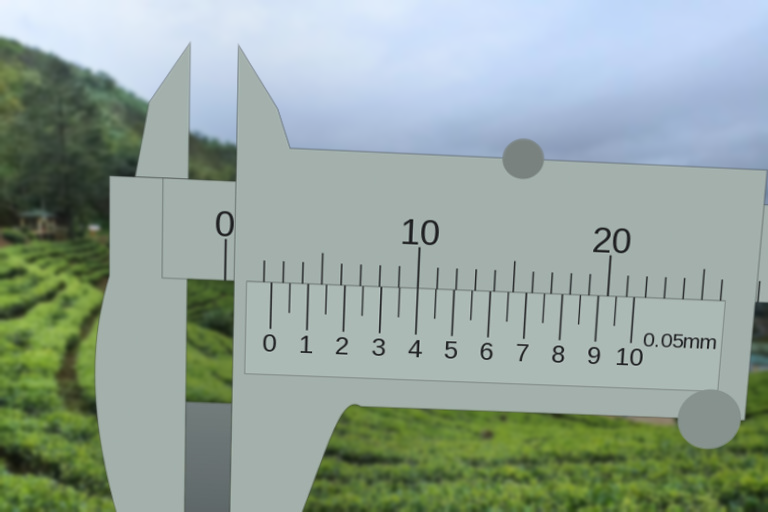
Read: 2.4mm
